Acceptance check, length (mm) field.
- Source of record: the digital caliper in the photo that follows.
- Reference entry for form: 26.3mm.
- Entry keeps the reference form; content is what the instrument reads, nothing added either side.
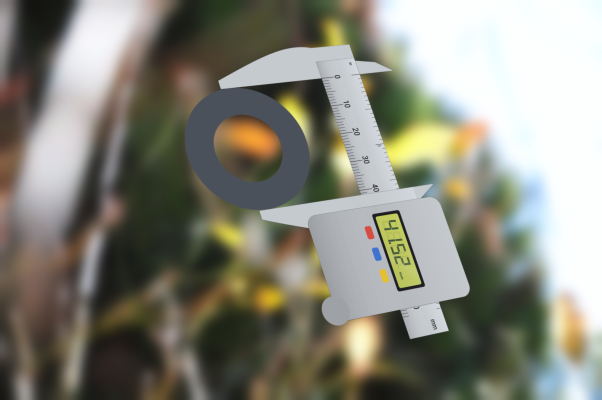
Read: 41.52mm
